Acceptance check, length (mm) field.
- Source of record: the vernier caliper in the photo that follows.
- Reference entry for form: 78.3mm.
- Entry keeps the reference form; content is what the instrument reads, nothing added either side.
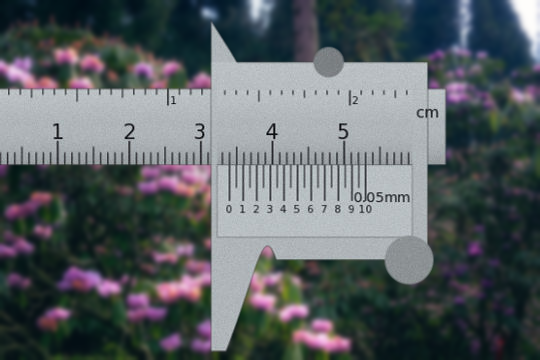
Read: 34.0mm
